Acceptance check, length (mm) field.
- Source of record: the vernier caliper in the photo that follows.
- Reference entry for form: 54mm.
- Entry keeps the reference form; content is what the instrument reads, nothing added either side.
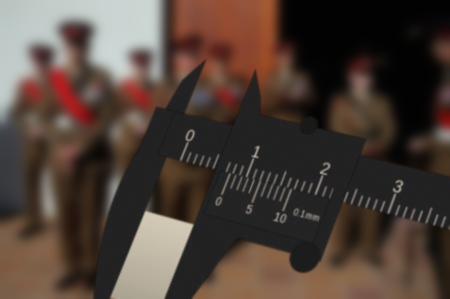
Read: 7.6mm
